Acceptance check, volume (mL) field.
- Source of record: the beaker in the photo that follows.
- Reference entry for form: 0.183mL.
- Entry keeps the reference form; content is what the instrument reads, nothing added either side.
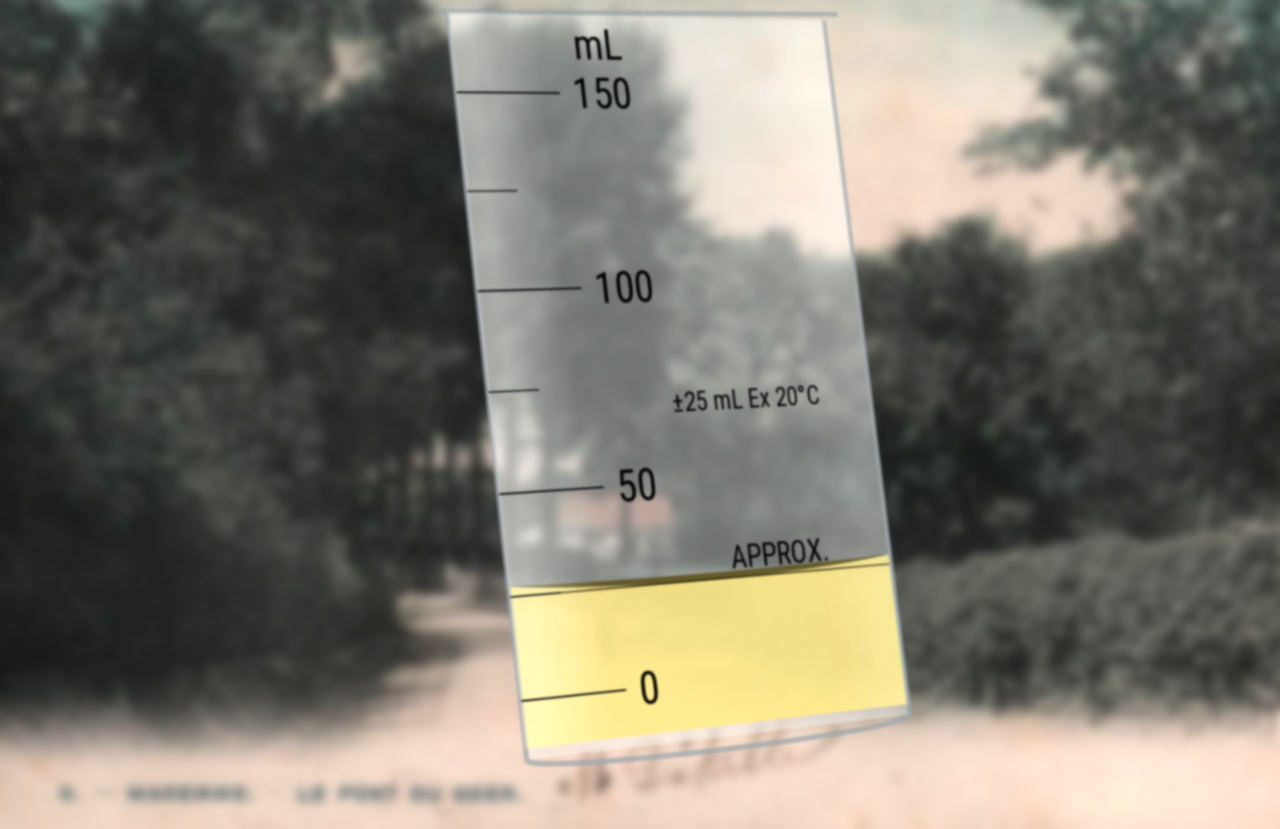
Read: 25mL
